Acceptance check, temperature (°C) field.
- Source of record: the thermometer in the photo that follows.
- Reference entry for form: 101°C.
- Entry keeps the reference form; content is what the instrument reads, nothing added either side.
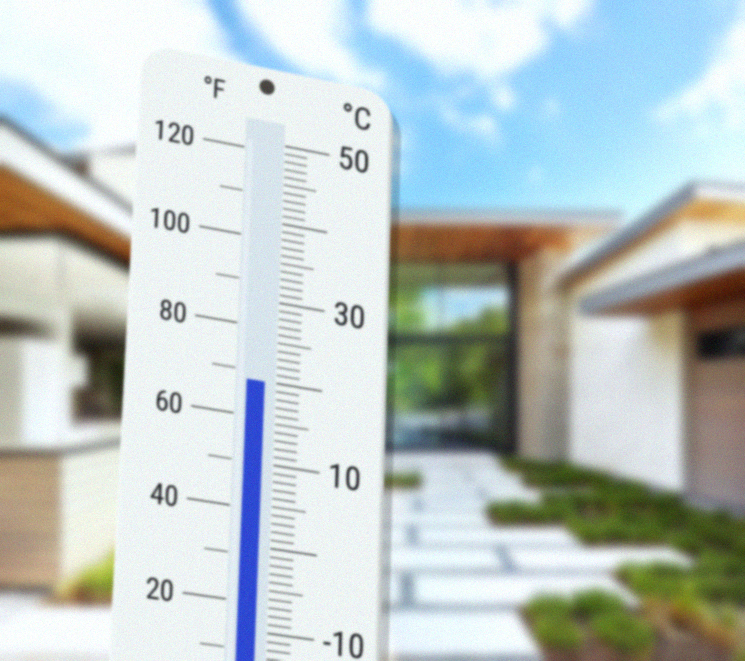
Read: 20°C
